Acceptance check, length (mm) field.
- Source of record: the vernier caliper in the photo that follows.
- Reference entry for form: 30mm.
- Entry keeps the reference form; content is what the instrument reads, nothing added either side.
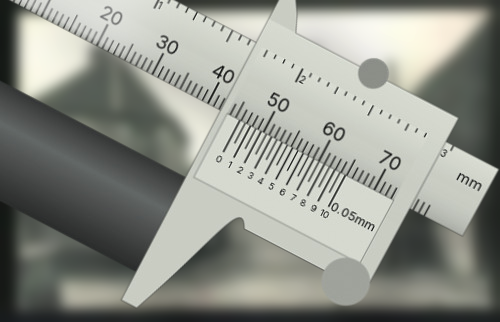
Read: 45.8mm
